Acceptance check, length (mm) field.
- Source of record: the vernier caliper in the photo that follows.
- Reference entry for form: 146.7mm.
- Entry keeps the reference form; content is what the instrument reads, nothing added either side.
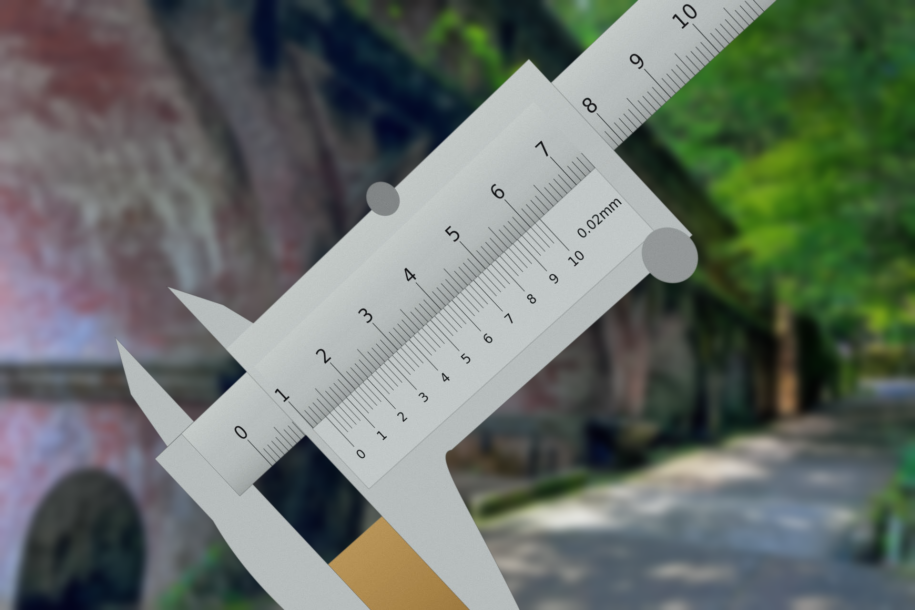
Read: 13.0mm
